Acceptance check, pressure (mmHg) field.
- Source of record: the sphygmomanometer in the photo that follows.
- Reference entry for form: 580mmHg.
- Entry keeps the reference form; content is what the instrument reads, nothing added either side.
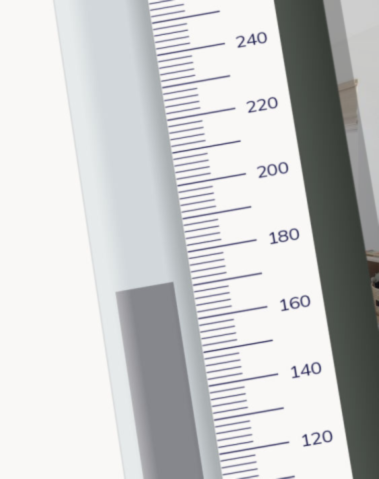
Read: 172mmHg
